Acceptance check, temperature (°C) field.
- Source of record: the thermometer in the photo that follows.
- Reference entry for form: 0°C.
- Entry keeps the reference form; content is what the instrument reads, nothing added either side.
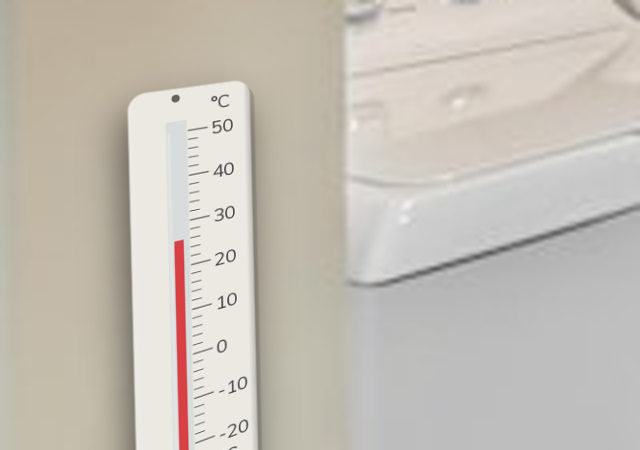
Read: 26°C
